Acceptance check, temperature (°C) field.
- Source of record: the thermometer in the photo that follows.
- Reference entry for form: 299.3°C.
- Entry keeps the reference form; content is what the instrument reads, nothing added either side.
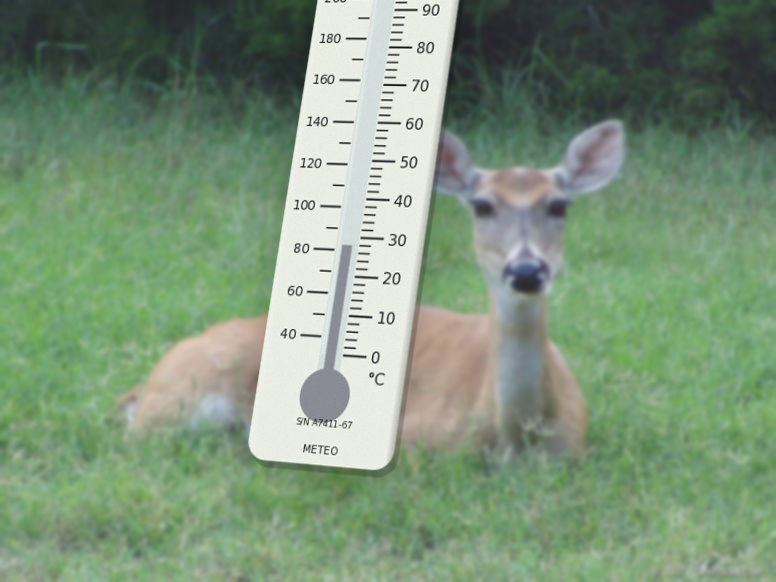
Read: 28°C
